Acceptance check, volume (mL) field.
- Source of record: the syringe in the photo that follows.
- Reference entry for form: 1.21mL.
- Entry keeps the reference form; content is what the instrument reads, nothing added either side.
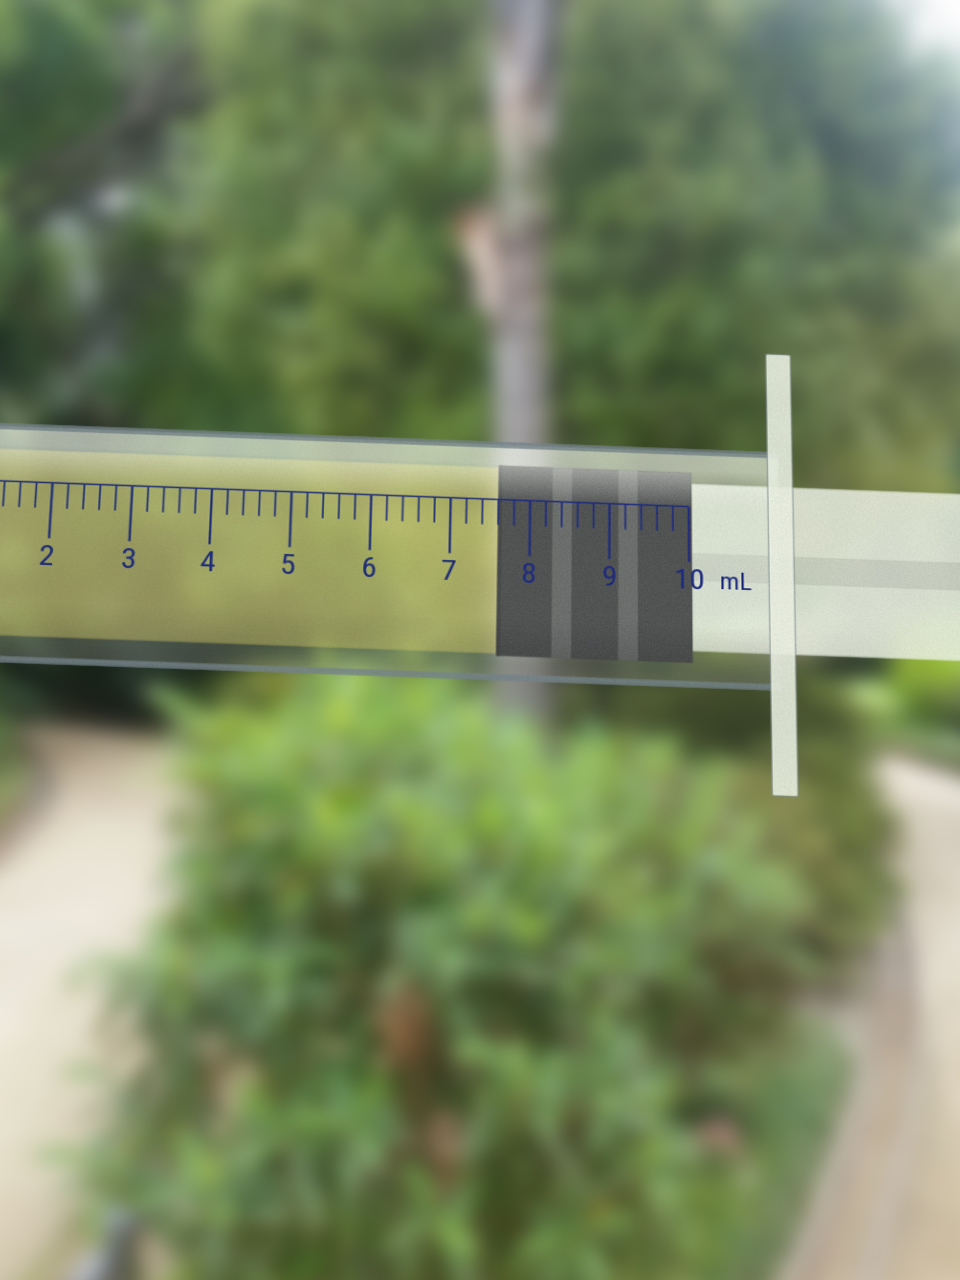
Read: 7.6mL
